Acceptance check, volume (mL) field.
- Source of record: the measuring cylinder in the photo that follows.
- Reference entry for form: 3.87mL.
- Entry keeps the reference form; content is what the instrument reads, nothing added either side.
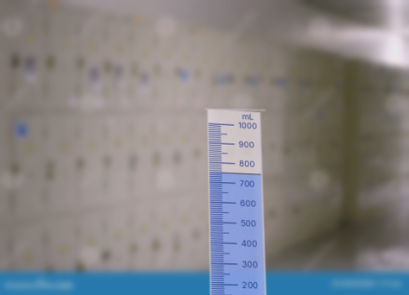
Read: 750mL
